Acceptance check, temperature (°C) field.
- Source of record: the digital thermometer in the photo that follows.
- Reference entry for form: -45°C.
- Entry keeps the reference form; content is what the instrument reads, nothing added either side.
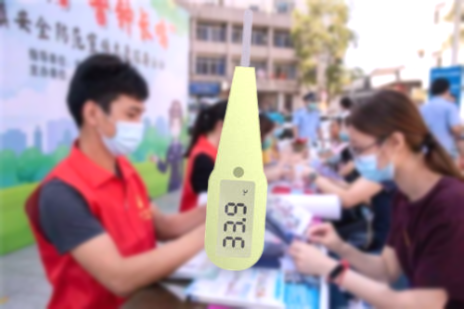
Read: 33.9°C
